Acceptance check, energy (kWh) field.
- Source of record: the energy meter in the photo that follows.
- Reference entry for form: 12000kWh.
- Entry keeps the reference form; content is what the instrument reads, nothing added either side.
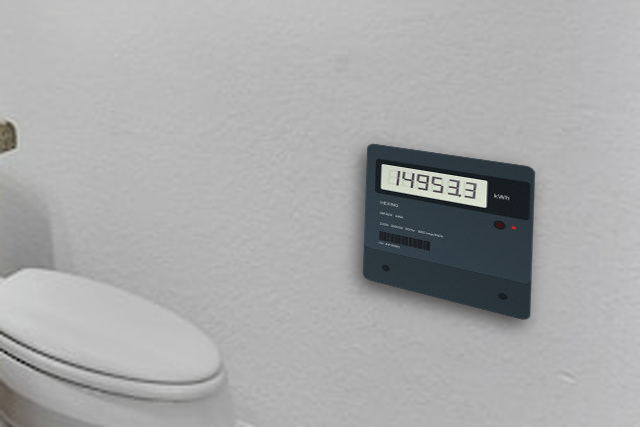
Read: 14953.3kWh
